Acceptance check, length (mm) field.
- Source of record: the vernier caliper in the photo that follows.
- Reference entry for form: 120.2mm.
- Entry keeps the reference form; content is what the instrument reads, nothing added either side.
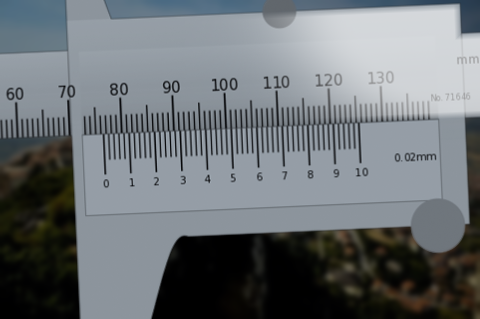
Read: 76.5mm
